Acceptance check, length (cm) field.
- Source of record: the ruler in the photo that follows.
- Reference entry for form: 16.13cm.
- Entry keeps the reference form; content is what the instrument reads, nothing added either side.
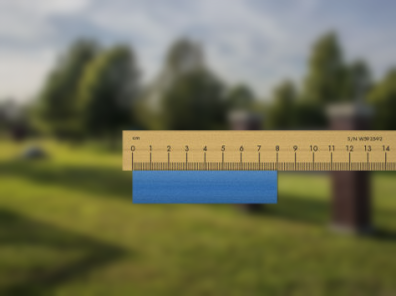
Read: 8cm
